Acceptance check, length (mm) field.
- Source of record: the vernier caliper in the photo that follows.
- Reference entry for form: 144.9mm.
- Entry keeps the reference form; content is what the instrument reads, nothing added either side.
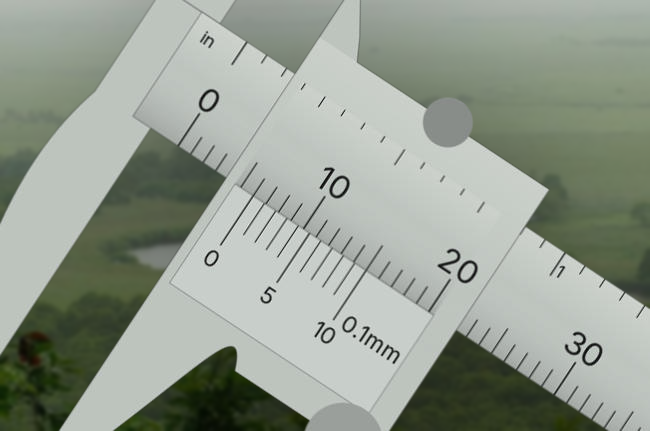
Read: 6.0mm
